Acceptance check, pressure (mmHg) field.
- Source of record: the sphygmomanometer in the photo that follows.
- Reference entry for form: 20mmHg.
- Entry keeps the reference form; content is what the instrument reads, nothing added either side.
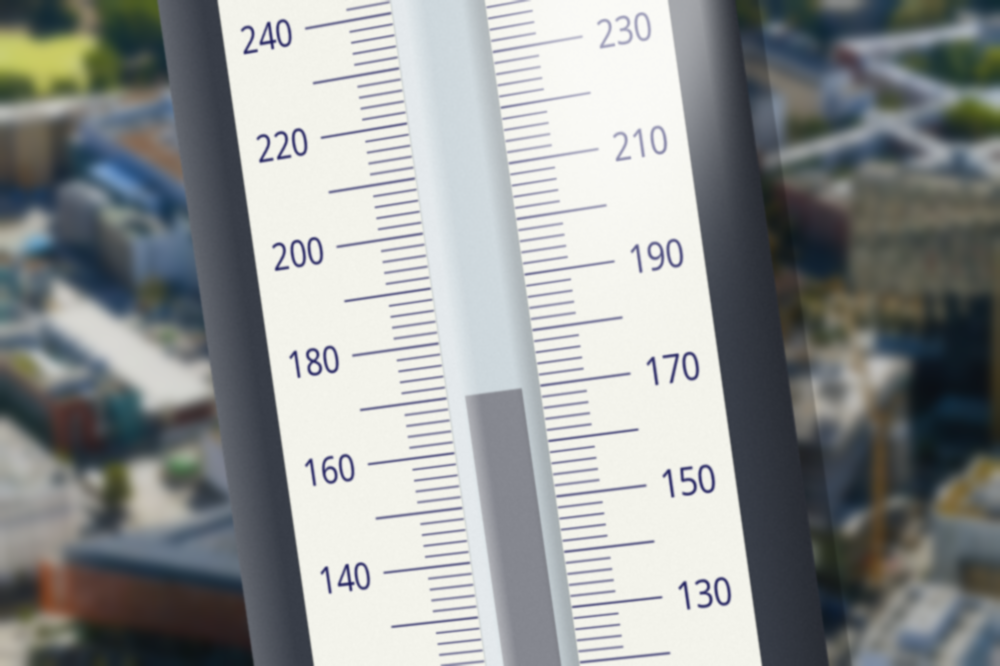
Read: 170mmHg
